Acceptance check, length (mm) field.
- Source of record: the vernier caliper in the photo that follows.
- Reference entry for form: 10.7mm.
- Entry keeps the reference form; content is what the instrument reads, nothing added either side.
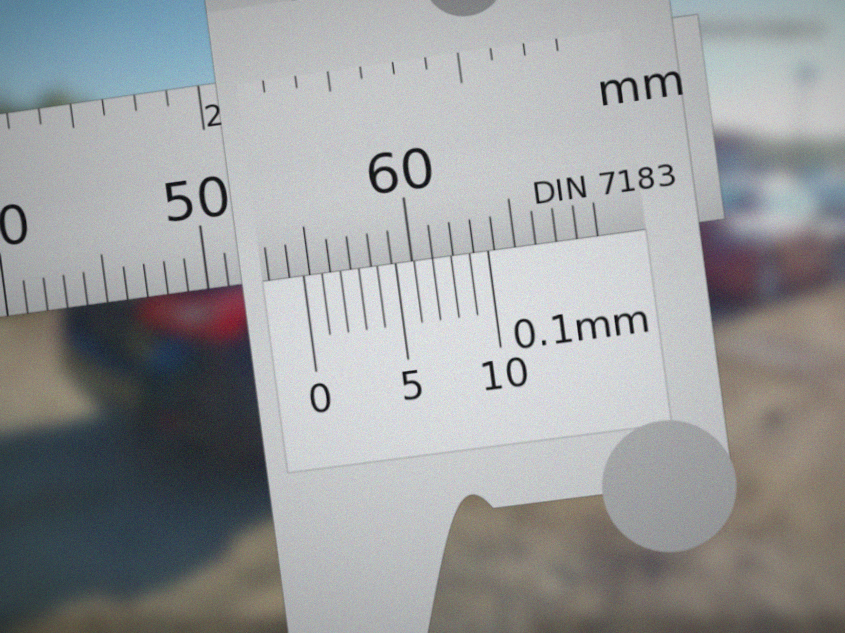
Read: 54.7mm
